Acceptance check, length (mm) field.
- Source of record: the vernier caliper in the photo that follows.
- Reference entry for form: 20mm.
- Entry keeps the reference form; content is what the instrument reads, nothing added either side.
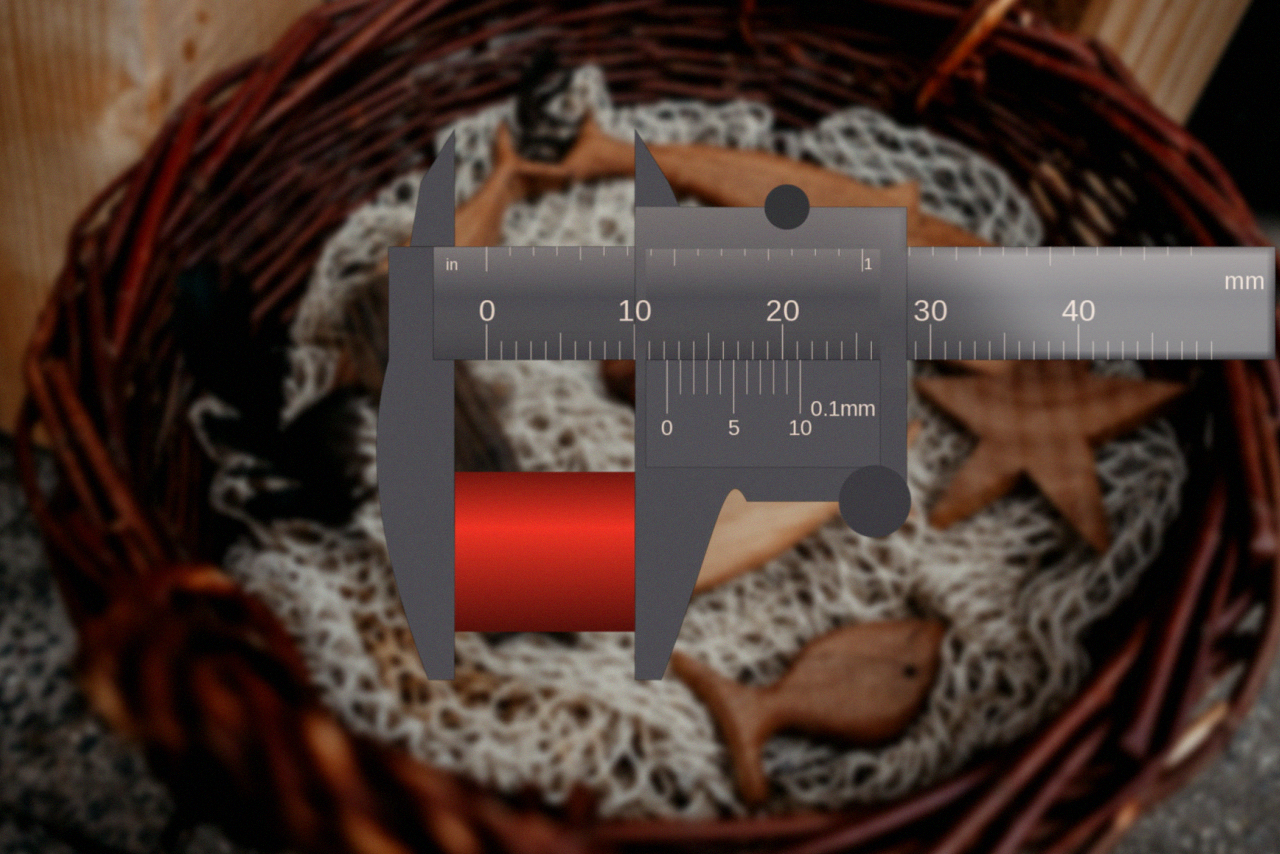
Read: 12.2mm
